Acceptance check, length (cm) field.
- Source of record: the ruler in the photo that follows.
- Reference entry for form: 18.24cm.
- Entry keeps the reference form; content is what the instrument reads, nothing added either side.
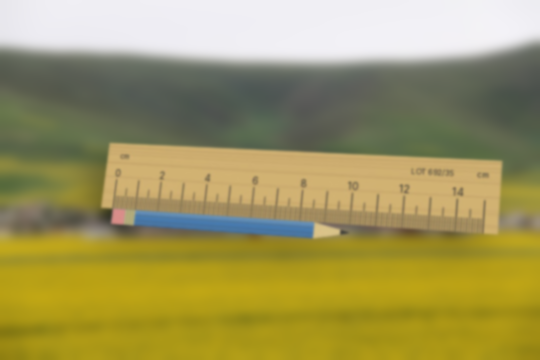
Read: 10cm
